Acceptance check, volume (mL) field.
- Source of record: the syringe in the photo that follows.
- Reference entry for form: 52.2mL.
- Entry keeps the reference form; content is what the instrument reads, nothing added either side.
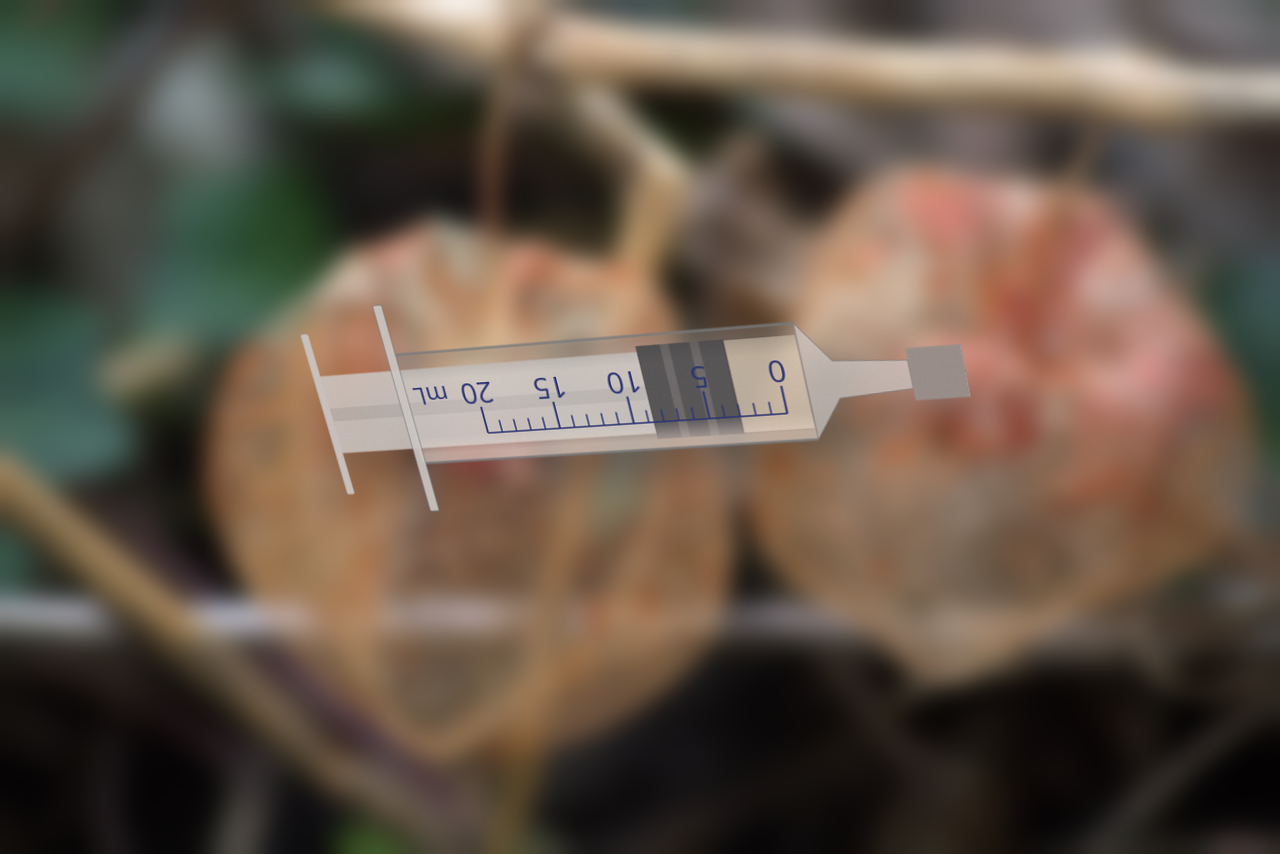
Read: 3mL
